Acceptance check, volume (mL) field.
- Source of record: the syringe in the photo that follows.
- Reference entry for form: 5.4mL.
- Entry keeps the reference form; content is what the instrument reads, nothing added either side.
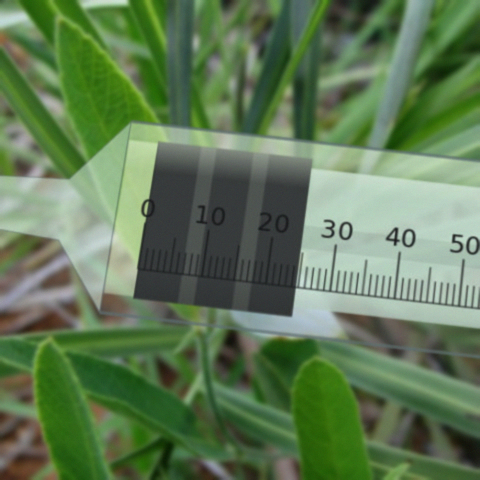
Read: 0mL
